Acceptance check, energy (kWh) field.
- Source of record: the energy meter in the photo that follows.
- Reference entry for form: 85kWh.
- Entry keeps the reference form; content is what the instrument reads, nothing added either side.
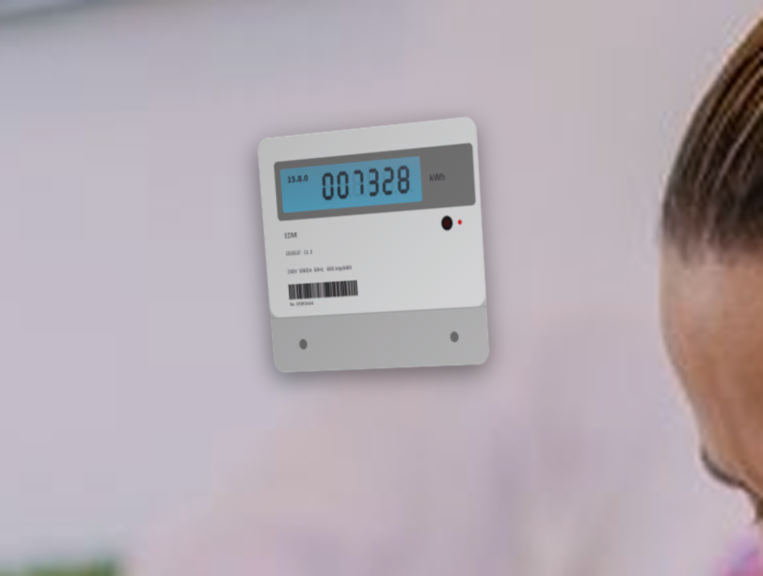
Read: 7328kWh
